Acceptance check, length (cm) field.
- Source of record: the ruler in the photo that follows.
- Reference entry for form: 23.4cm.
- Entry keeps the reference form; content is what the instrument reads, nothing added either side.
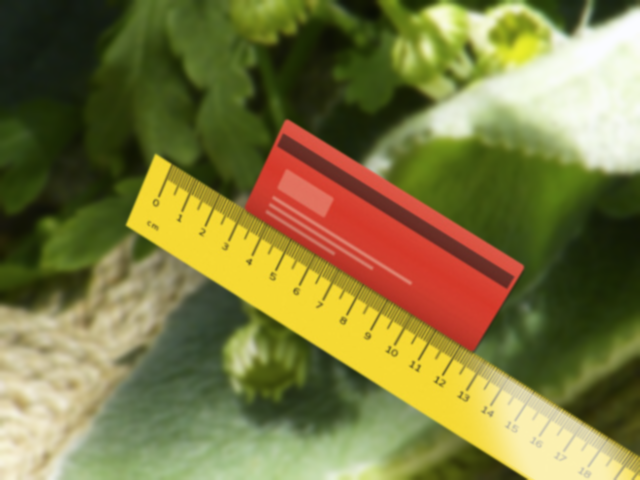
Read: 9.5cm
